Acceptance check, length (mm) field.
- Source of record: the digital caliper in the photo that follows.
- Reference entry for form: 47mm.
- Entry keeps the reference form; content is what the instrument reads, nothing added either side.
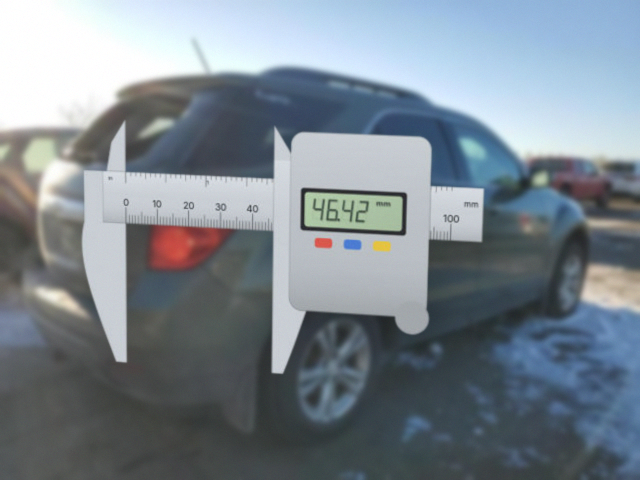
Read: 46.42mm
